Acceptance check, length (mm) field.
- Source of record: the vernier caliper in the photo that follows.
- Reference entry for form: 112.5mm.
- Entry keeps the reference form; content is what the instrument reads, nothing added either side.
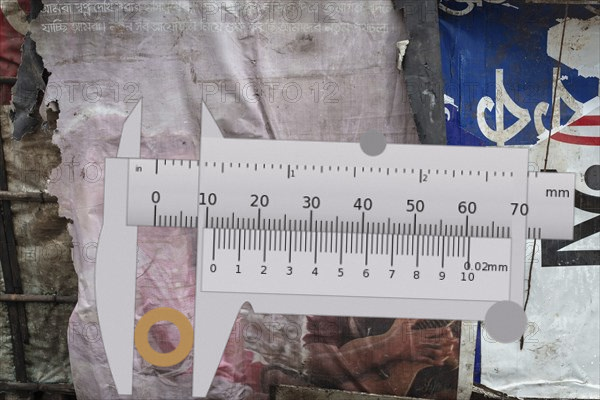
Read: 11.5mm
